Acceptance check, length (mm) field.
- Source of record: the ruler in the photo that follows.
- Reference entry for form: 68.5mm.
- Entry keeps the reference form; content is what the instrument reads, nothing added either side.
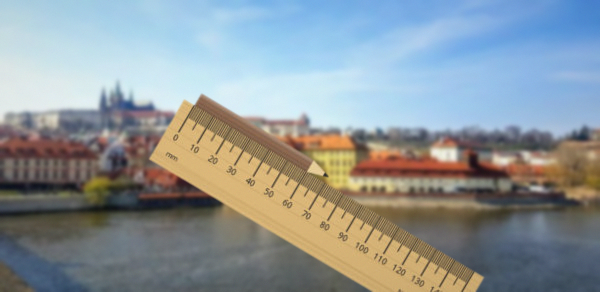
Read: 70mm
